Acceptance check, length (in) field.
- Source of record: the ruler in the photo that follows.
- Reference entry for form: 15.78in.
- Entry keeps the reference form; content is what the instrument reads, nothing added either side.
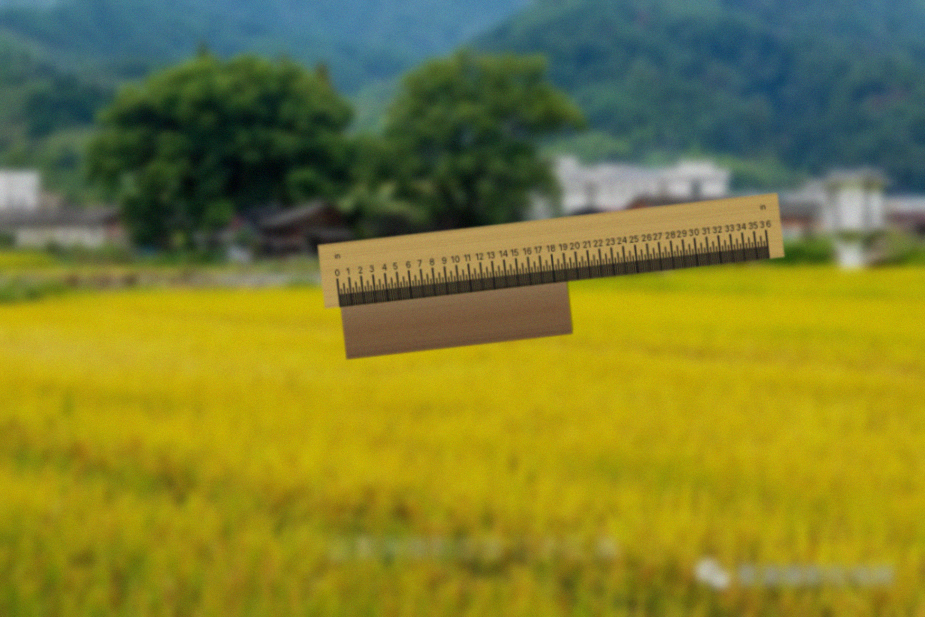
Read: 19in
